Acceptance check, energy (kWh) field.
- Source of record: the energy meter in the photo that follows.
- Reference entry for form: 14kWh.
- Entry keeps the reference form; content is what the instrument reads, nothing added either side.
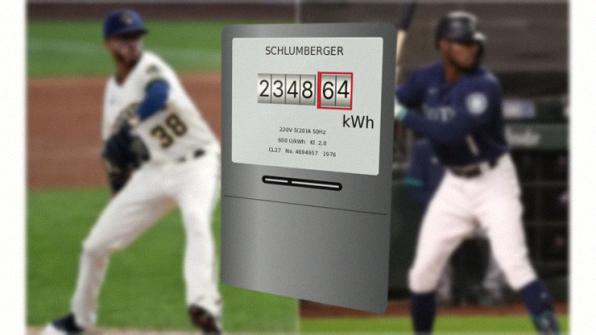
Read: 2348.64kWh
